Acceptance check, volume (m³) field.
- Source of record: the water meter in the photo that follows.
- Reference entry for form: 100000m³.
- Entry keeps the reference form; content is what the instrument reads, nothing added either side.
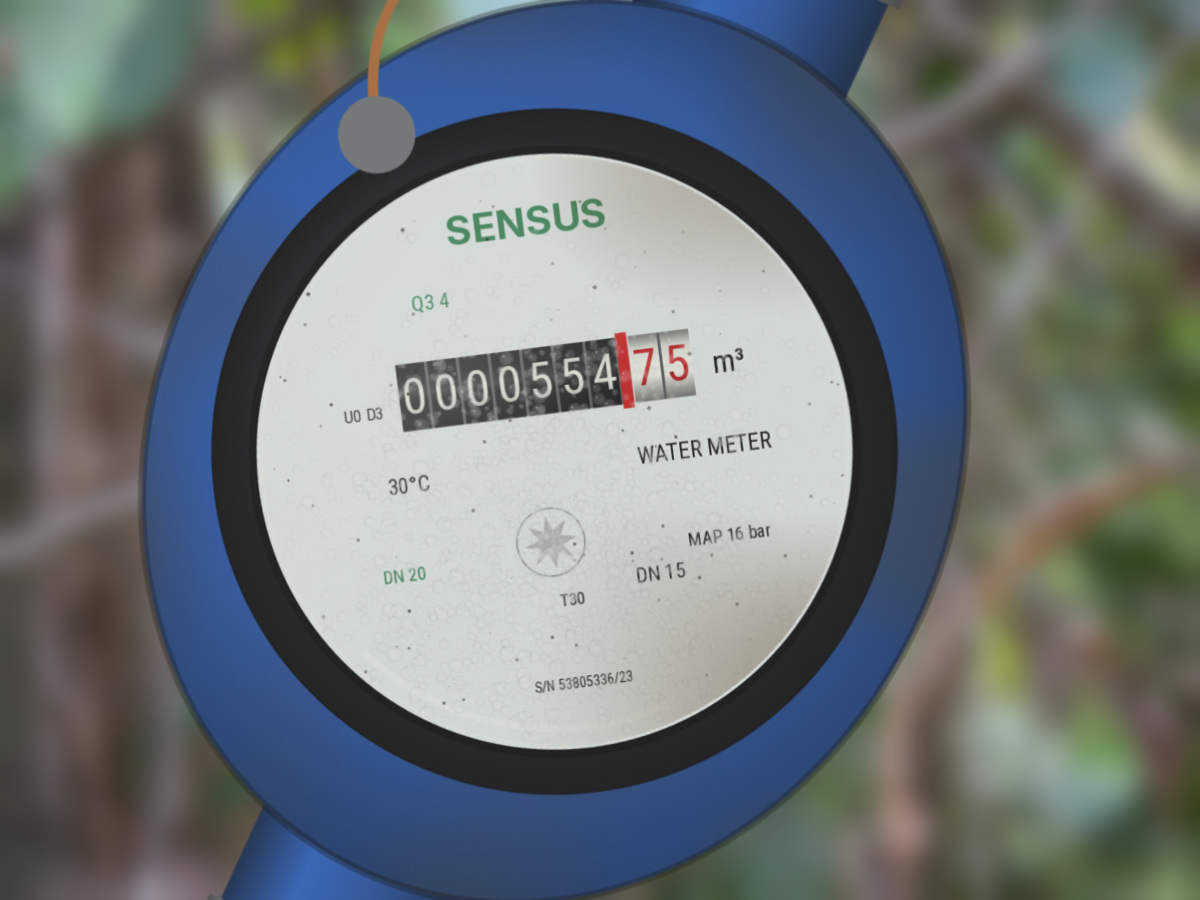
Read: 554.75m³
